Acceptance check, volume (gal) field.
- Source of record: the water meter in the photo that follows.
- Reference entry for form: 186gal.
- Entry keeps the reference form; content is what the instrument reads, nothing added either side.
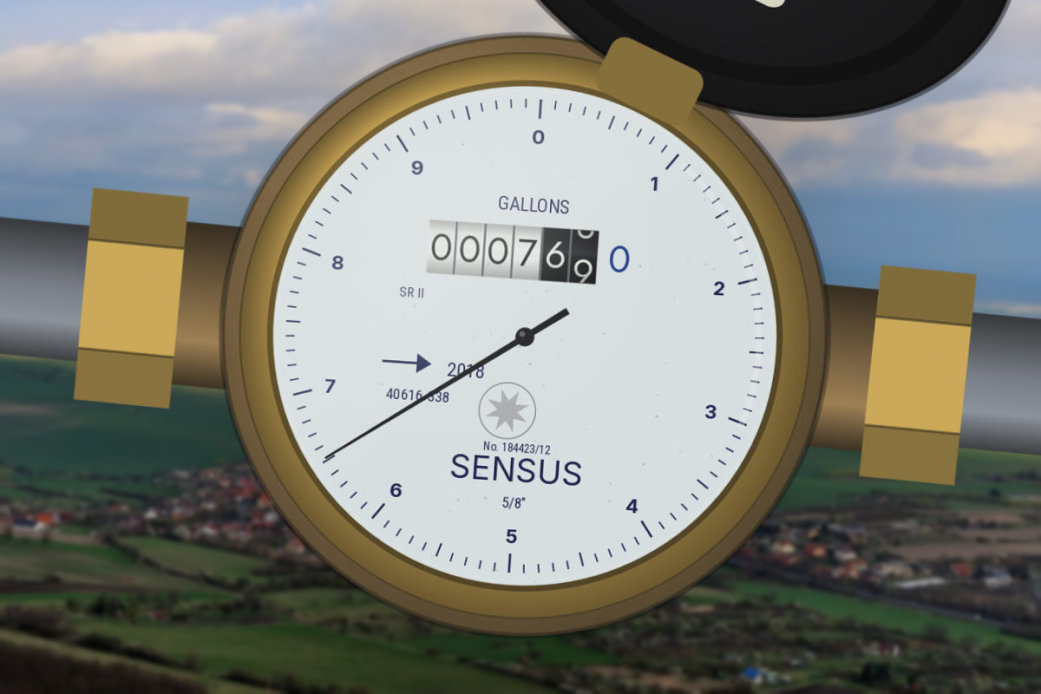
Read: 7686.5gal
